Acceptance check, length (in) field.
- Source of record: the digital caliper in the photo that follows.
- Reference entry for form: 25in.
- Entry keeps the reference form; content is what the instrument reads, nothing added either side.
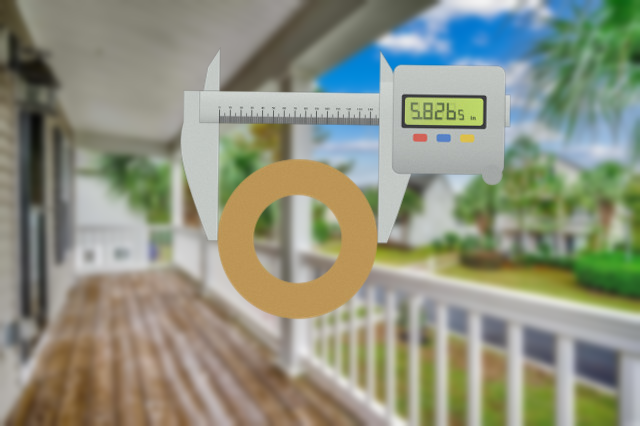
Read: 5.8265in
